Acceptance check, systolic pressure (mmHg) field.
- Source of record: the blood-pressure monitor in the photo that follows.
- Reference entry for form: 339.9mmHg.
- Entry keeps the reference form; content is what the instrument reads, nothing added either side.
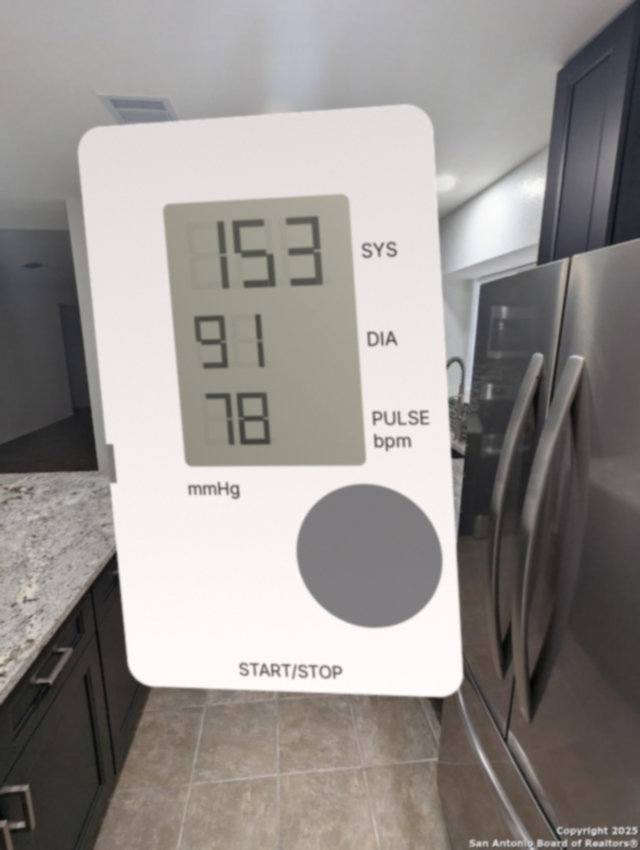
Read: 153mmHg
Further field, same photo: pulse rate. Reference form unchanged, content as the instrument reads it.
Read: 78bpm
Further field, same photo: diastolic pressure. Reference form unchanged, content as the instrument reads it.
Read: 91mmHg
